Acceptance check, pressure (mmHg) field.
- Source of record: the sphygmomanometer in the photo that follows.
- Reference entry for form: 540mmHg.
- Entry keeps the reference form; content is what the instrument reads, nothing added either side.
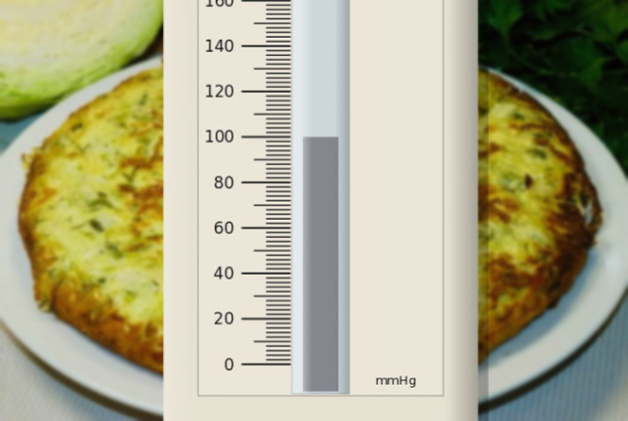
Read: 100mmHg
